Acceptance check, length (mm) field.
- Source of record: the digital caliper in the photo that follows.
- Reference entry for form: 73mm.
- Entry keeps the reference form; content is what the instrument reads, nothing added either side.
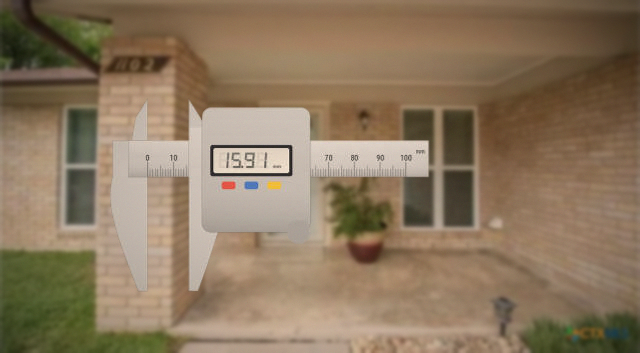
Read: 15.91mm
